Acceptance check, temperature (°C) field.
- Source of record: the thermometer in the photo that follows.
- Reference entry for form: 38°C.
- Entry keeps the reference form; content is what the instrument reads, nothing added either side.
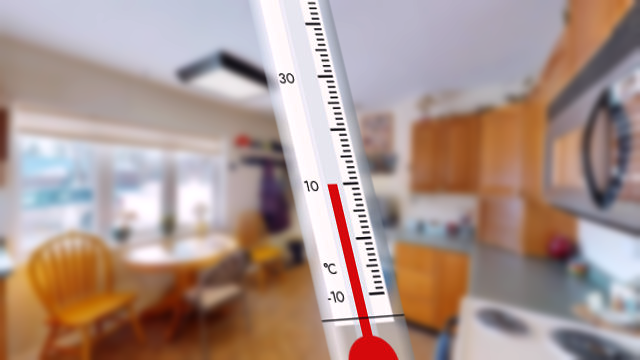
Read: 10°C
